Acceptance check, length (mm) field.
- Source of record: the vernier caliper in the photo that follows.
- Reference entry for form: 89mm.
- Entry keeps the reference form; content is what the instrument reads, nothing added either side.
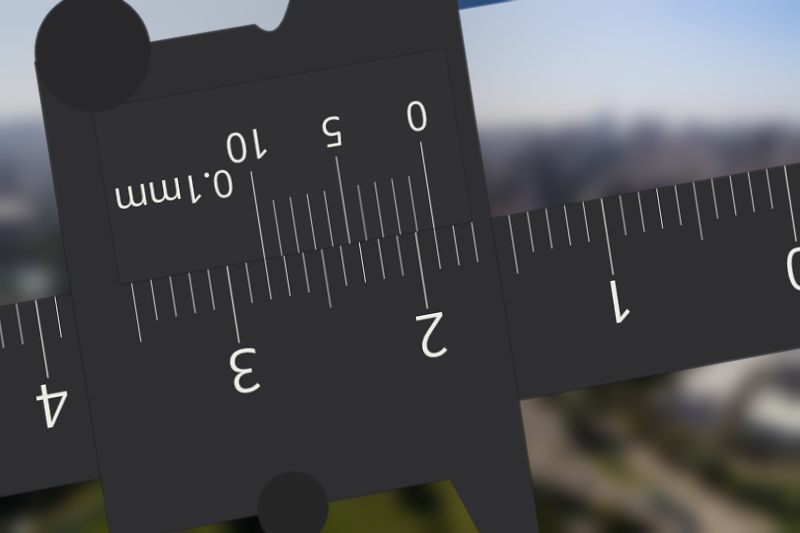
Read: 19.0mm
